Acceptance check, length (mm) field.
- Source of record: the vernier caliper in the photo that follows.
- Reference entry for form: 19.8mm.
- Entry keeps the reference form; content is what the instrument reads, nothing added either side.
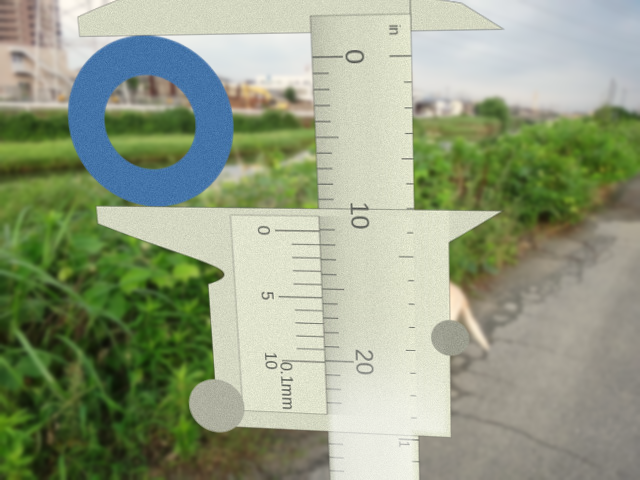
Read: 11.1mm
